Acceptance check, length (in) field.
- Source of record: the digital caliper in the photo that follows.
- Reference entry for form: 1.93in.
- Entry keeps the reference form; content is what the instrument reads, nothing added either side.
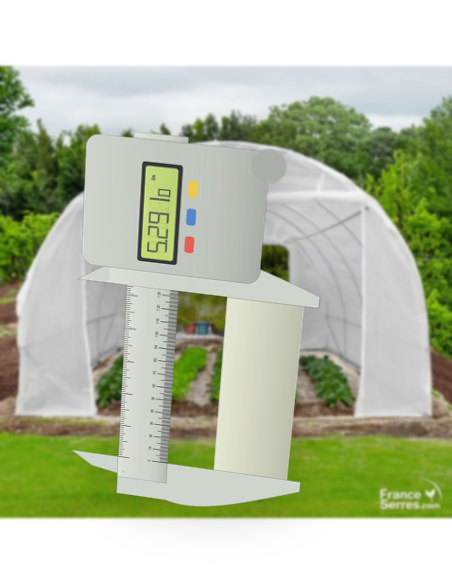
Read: 5.2910in
